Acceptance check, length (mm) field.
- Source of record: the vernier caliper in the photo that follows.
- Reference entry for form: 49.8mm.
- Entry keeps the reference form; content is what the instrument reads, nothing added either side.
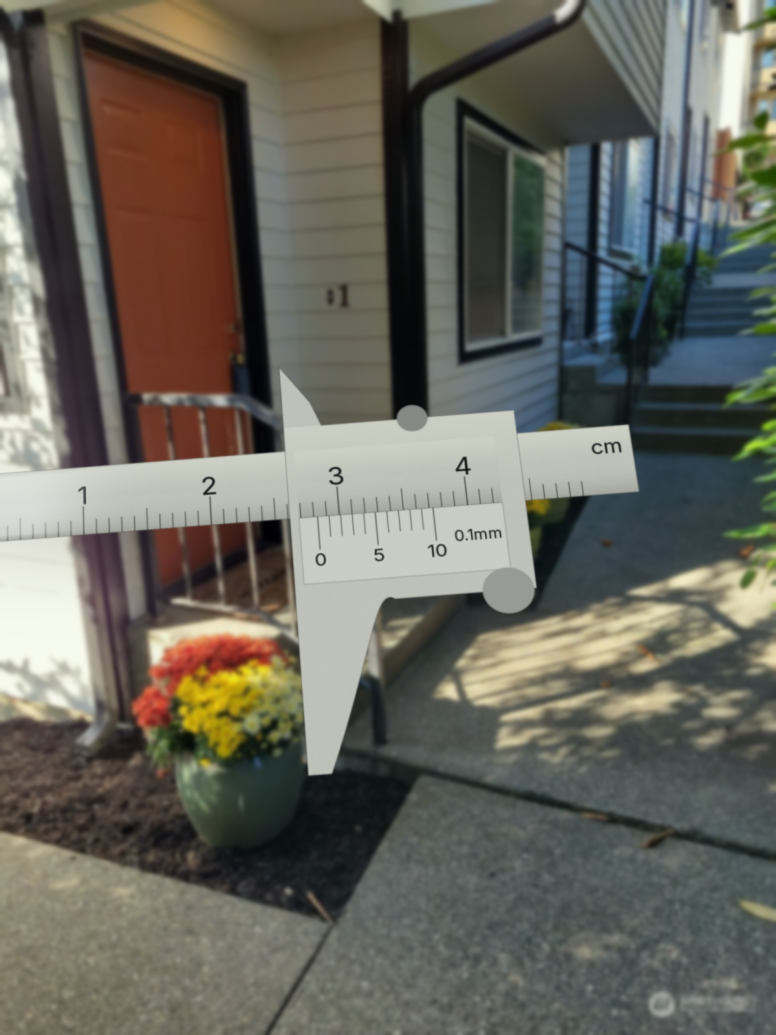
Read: 28.3mm
